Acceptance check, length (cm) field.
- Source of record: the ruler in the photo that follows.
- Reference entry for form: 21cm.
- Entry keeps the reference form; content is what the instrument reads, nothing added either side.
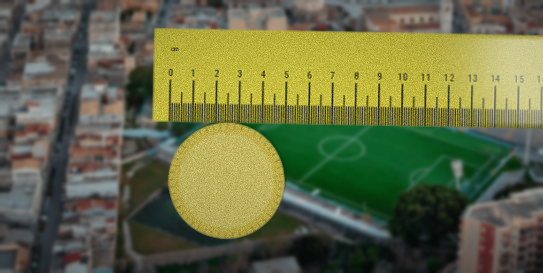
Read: 5cm
